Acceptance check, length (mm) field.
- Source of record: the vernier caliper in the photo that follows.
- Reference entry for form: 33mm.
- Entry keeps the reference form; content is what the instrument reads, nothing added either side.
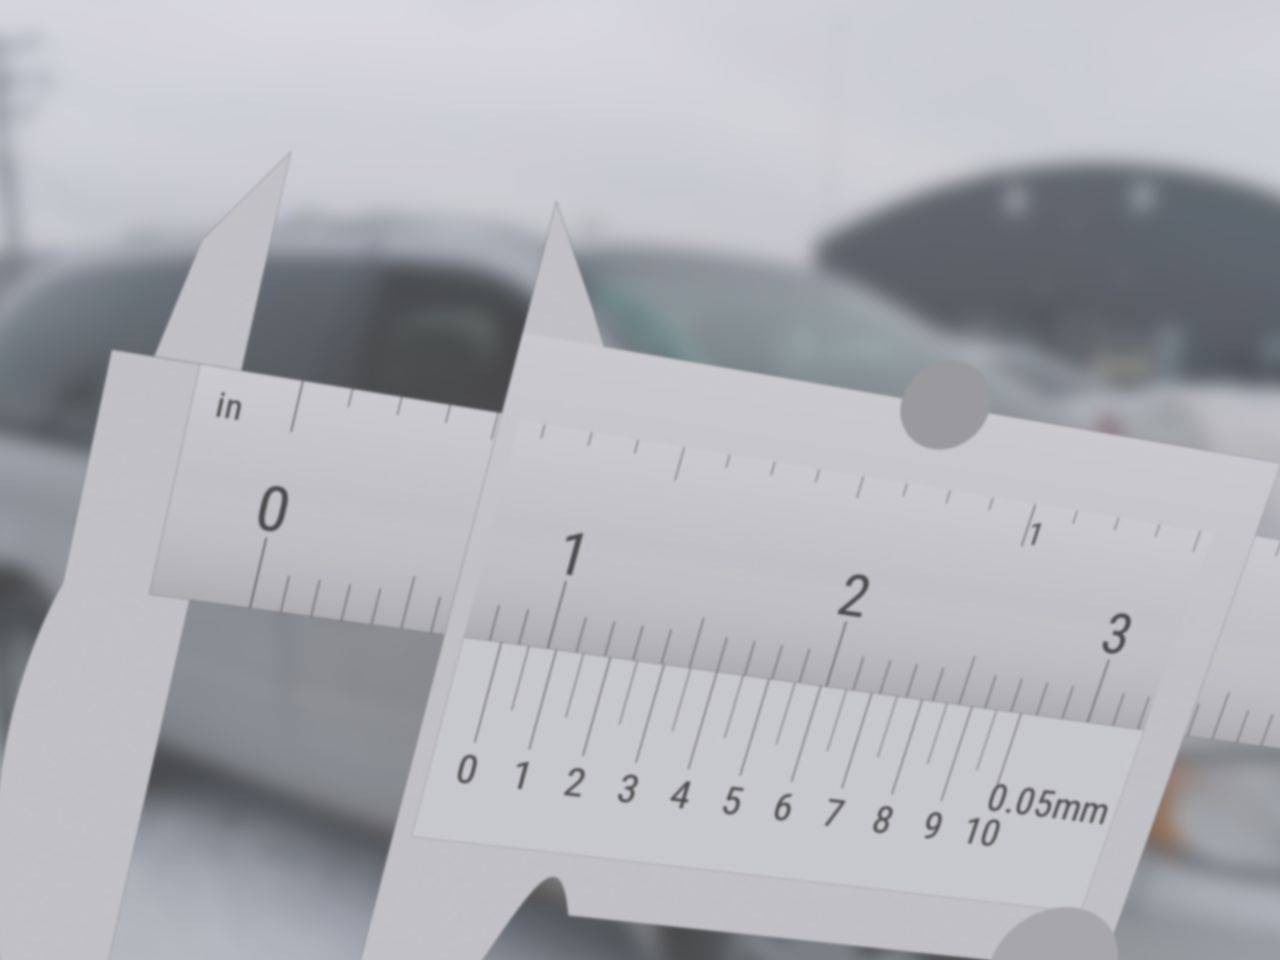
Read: 8.4mm
